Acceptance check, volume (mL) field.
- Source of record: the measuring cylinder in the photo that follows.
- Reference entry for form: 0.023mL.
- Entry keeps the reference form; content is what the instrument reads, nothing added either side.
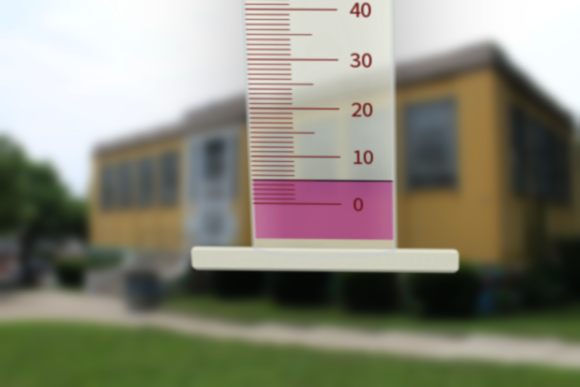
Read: 5mL
